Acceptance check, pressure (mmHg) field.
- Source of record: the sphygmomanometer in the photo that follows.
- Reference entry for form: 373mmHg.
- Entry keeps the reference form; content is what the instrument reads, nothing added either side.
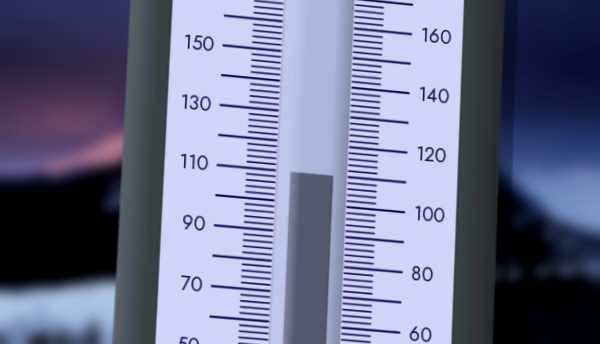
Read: 110mmHg
